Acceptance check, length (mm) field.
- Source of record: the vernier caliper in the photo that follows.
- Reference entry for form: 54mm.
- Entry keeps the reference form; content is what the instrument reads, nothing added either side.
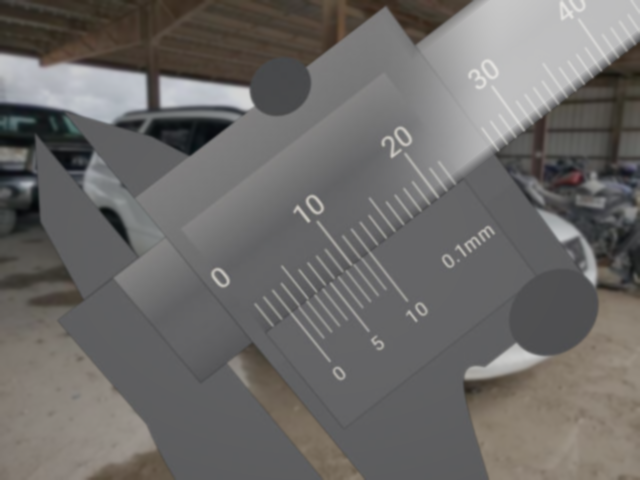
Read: 3.0mm
